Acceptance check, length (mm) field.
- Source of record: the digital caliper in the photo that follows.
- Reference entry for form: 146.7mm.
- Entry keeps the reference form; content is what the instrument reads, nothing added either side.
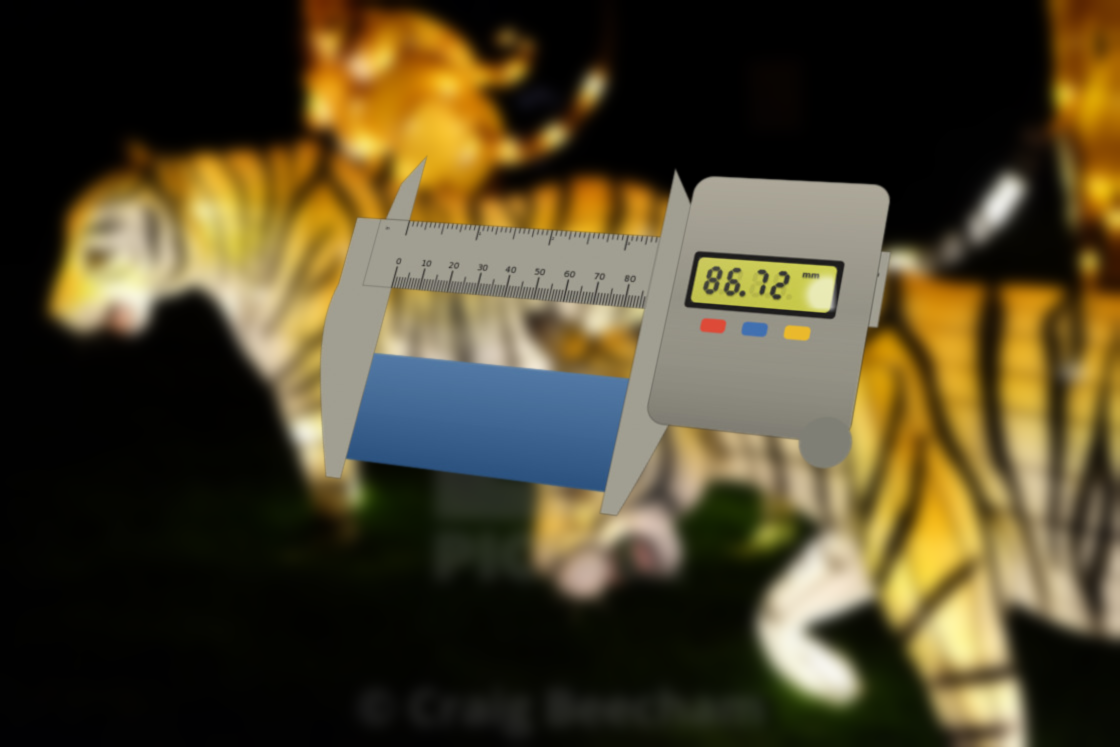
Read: 86.72mm
